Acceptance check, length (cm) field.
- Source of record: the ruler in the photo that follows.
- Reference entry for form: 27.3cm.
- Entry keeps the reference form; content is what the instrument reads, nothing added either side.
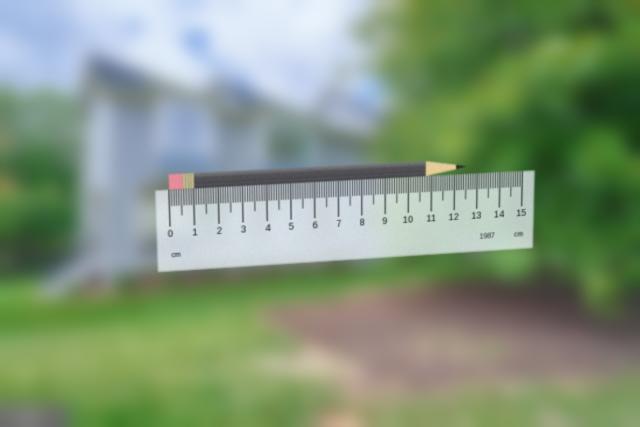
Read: 12.5cm
